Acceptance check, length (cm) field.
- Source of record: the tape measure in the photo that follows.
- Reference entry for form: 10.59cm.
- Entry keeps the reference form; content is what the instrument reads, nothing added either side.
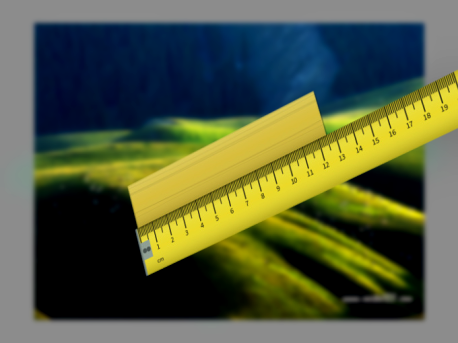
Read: 12.5cm
